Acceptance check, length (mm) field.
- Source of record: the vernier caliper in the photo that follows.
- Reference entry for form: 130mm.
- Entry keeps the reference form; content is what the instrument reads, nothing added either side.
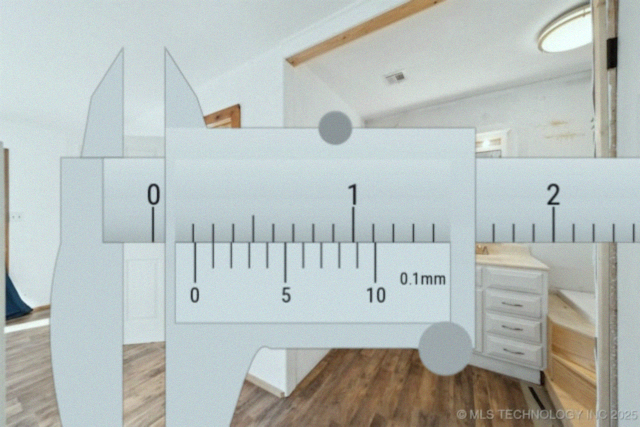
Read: 2.1mm
